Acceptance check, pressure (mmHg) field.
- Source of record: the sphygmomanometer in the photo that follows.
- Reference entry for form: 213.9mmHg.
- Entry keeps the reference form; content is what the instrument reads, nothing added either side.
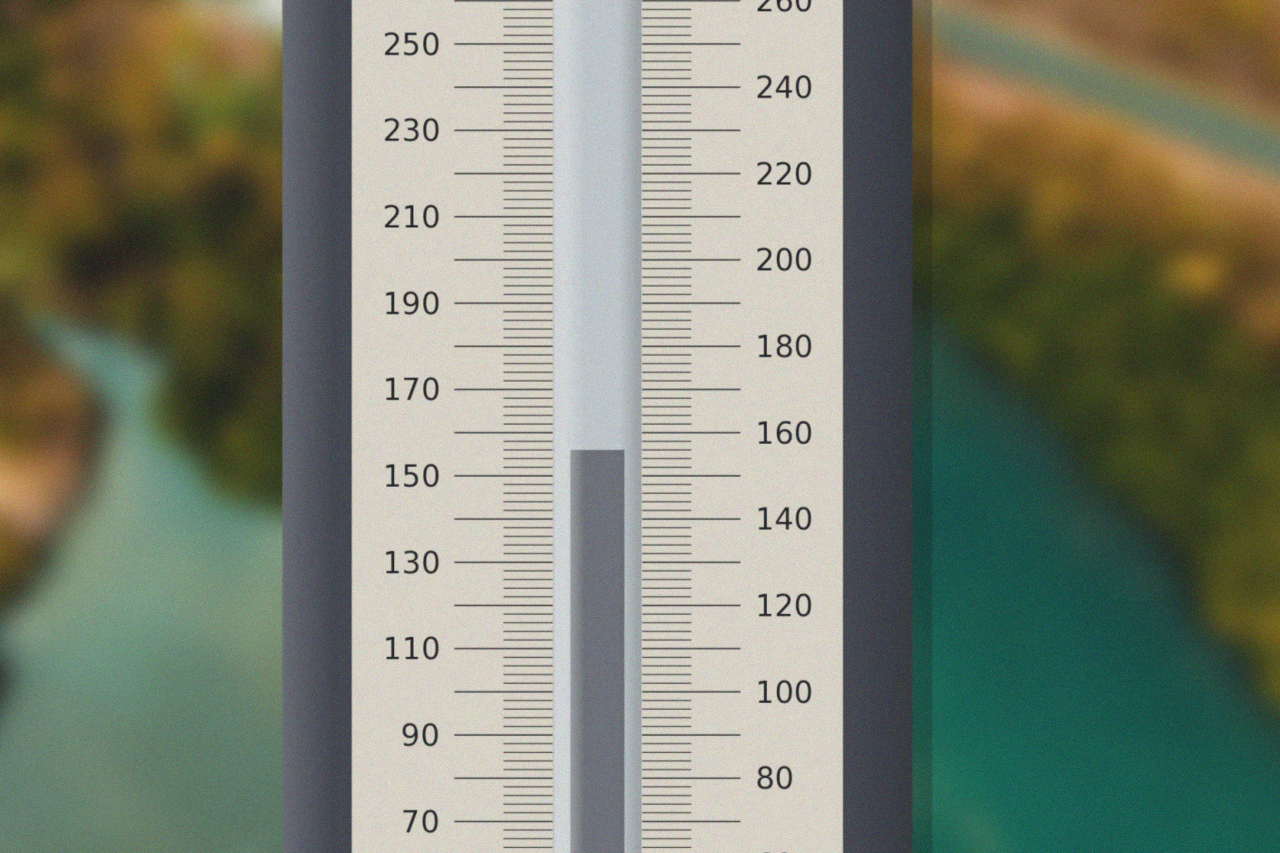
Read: 156mmHg
